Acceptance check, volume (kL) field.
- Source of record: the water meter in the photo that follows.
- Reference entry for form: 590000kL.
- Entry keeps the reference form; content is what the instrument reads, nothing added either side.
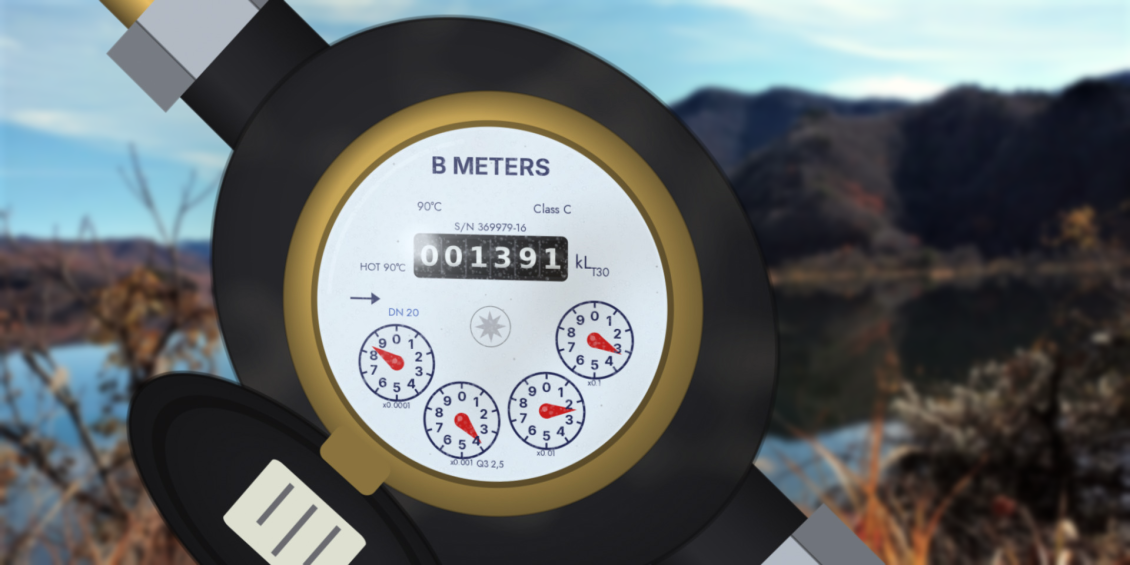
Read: 1391.3238kL
